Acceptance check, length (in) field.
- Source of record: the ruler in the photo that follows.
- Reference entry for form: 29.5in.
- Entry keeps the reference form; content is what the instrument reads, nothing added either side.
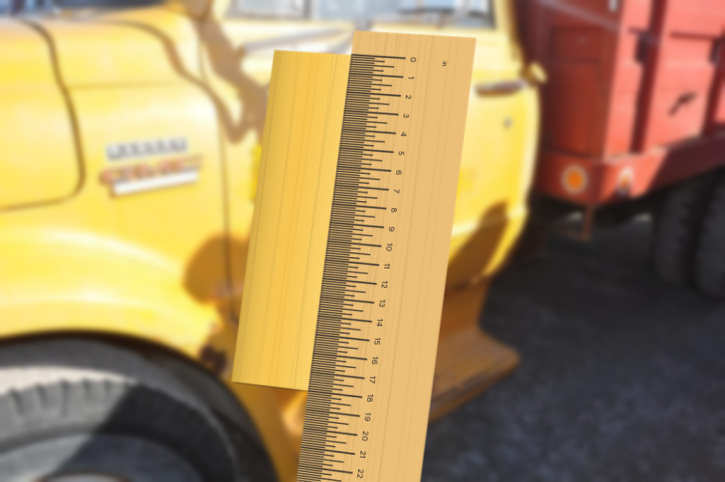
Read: 18in
